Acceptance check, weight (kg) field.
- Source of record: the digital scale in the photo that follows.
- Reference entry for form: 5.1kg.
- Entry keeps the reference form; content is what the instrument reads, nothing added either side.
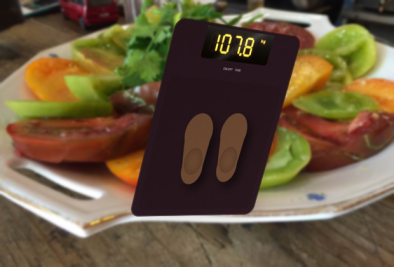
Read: 107.8kg
